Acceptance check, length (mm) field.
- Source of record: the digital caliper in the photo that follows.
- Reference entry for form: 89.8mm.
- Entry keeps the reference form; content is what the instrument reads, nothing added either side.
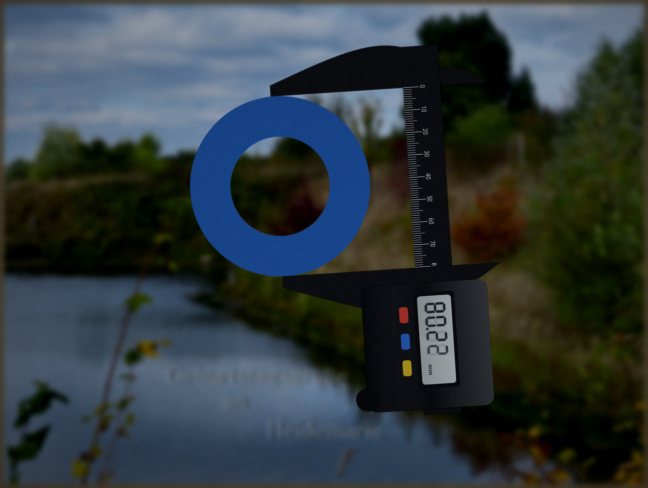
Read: 80.22mm
